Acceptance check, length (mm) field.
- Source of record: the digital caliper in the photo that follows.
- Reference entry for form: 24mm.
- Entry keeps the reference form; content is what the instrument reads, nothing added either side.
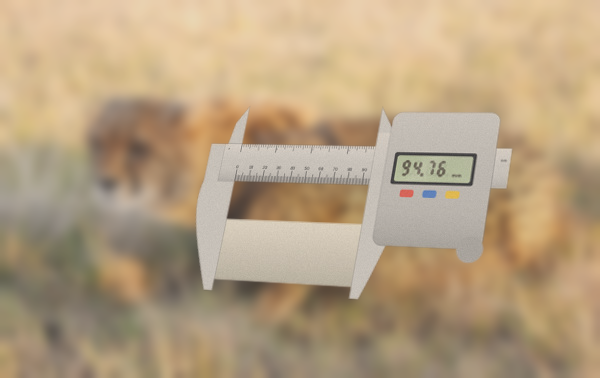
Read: 94.76mm
